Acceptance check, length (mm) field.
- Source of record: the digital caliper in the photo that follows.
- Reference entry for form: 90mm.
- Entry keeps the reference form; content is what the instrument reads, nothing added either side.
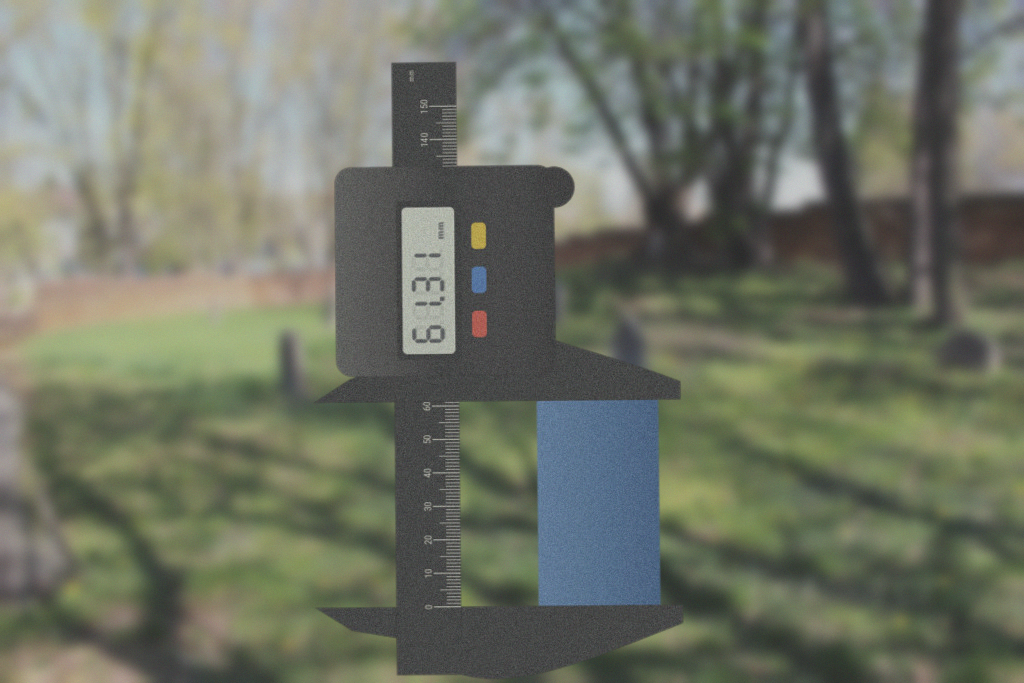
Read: 61.31mm
